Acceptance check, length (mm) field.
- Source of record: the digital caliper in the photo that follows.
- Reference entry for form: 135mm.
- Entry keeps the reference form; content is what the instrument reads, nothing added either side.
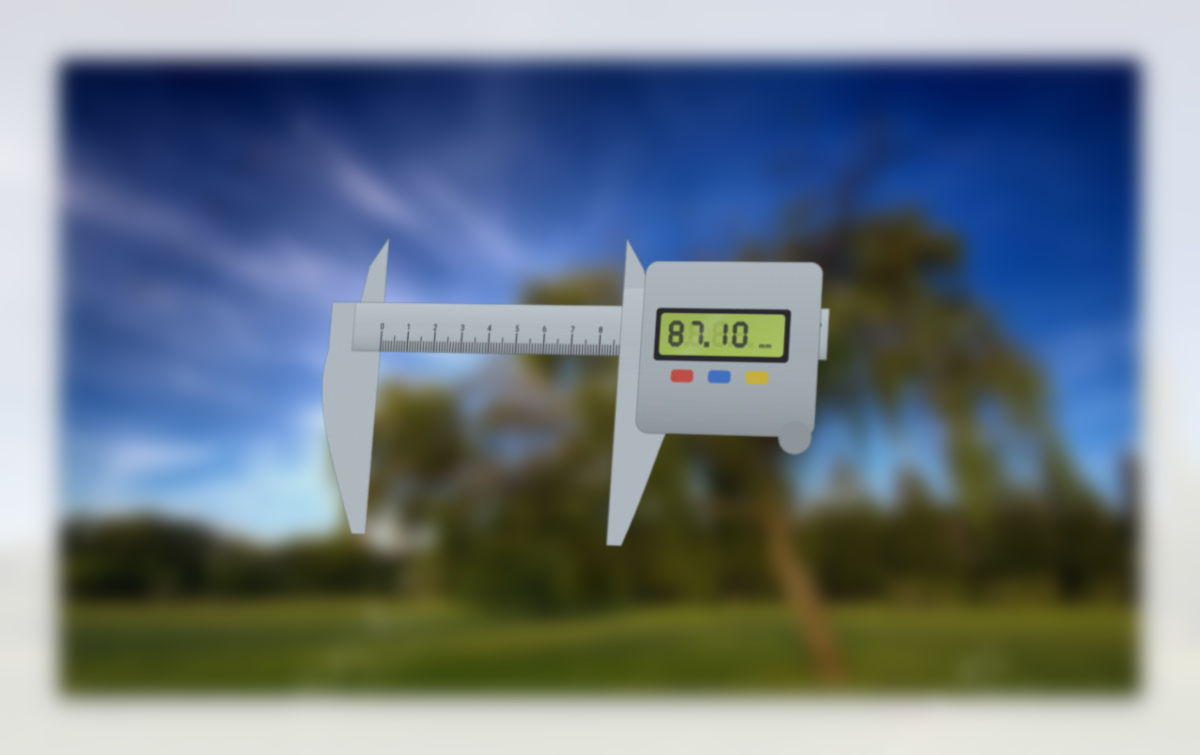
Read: 87.10mm
